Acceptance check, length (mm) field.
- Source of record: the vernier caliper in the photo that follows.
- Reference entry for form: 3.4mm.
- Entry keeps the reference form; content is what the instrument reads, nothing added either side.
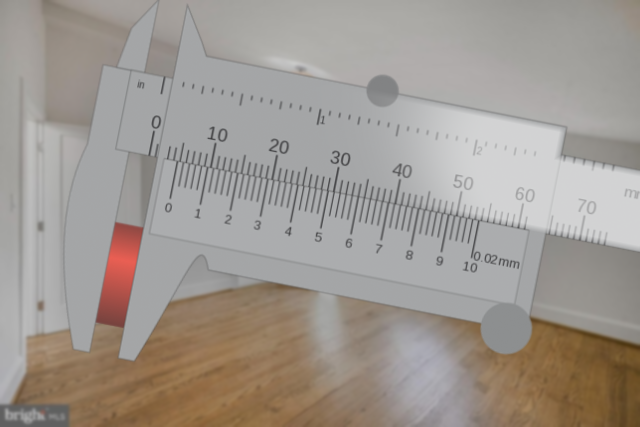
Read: 4.6mm
